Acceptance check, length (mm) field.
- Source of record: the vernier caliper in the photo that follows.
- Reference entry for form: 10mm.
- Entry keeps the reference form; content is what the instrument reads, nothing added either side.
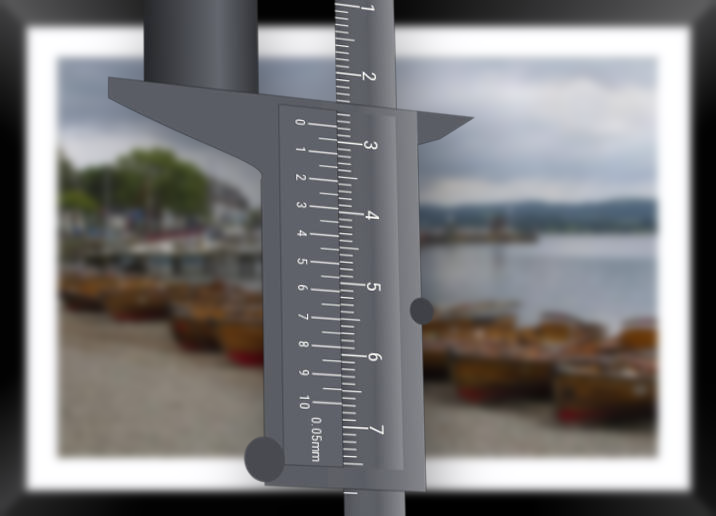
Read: 27.8mm
